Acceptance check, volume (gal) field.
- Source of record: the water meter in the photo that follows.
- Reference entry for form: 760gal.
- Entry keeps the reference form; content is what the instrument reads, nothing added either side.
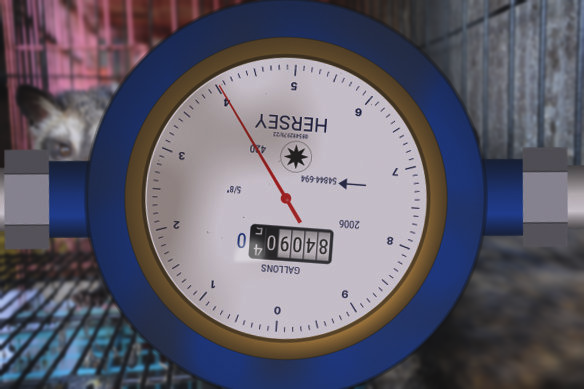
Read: 8409044.0gal
